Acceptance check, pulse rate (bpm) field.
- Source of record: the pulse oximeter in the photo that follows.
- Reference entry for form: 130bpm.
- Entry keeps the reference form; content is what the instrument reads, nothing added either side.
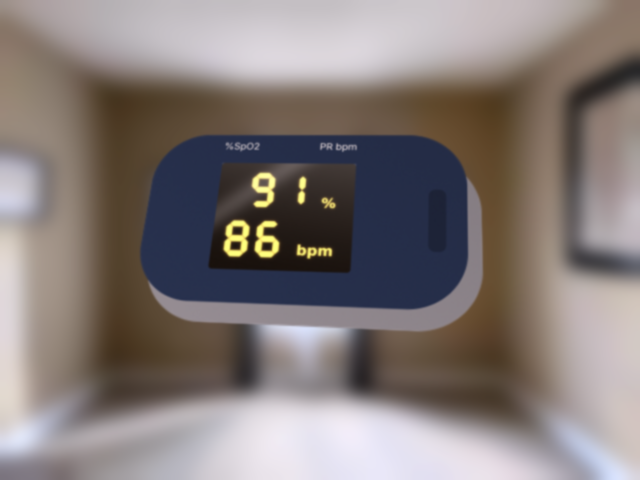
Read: 86bpm
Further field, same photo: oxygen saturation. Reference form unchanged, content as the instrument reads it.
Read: 91%
